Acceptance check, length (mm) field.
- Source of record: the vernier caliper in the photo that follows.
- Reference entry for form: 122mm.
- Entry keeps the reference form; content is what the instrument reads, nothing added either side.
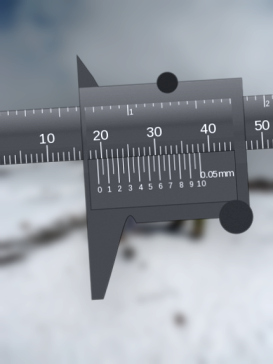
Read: 19.2mm
